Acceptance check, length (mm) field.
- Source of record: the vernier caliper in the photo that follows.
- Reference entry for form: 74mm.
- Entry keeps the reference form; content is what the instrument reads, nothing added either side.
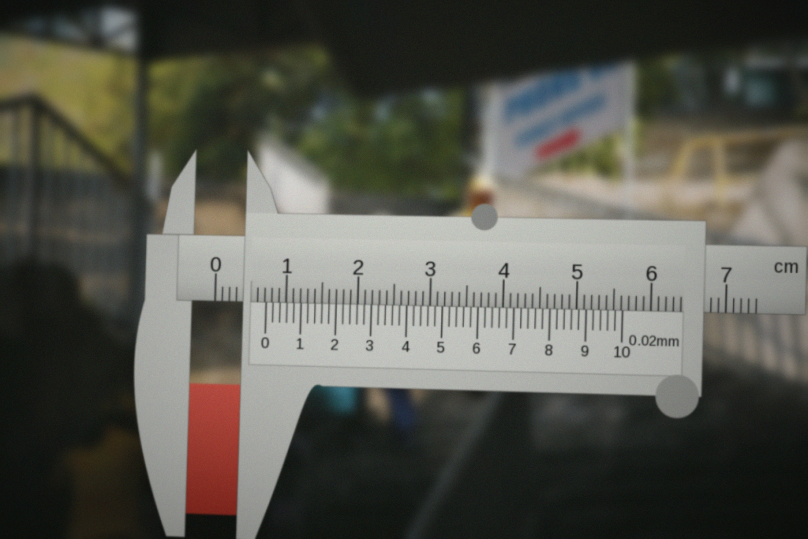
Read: 7.2mm
